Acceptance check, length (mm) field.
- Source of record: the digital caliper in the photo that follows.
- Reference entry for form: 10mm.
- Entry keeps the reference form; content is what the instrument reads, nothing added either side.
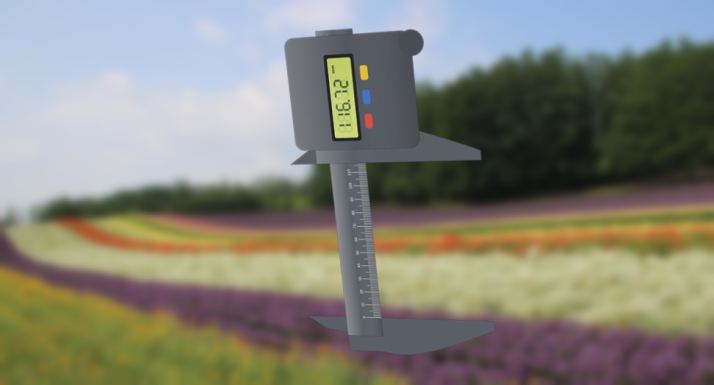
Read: 116.72mm
